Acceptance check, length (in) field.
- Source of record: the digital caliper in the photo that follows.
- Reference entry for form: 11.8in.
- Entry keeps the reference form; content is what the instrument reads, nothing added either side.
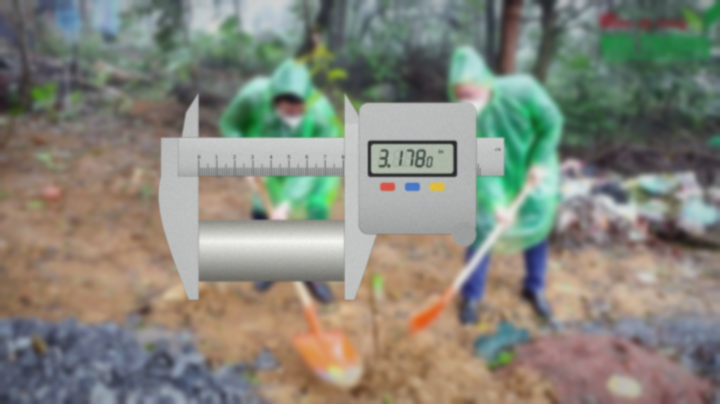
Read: 3.1780in
